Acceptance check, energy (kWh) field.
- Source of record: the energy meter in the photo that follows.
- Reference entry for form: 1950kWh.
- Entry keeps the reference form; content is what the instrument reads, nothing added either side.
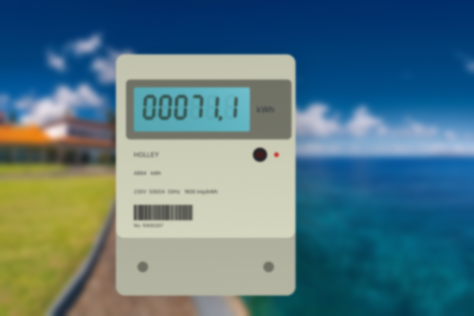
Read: 71.1kWh
